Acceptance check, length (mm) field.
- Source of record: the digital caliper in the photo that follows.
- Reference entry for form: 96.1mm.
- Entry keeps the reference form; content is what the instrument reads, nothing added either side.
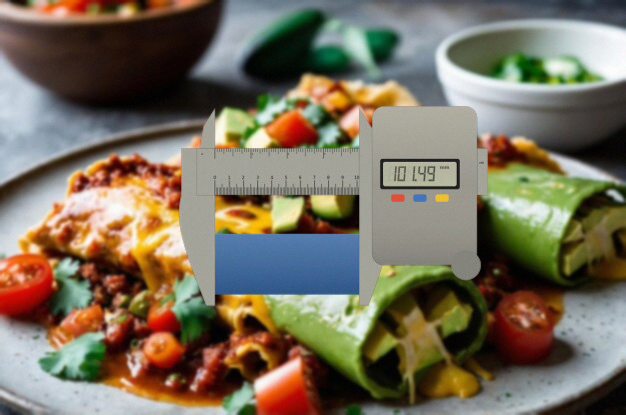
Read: 101.49mm
